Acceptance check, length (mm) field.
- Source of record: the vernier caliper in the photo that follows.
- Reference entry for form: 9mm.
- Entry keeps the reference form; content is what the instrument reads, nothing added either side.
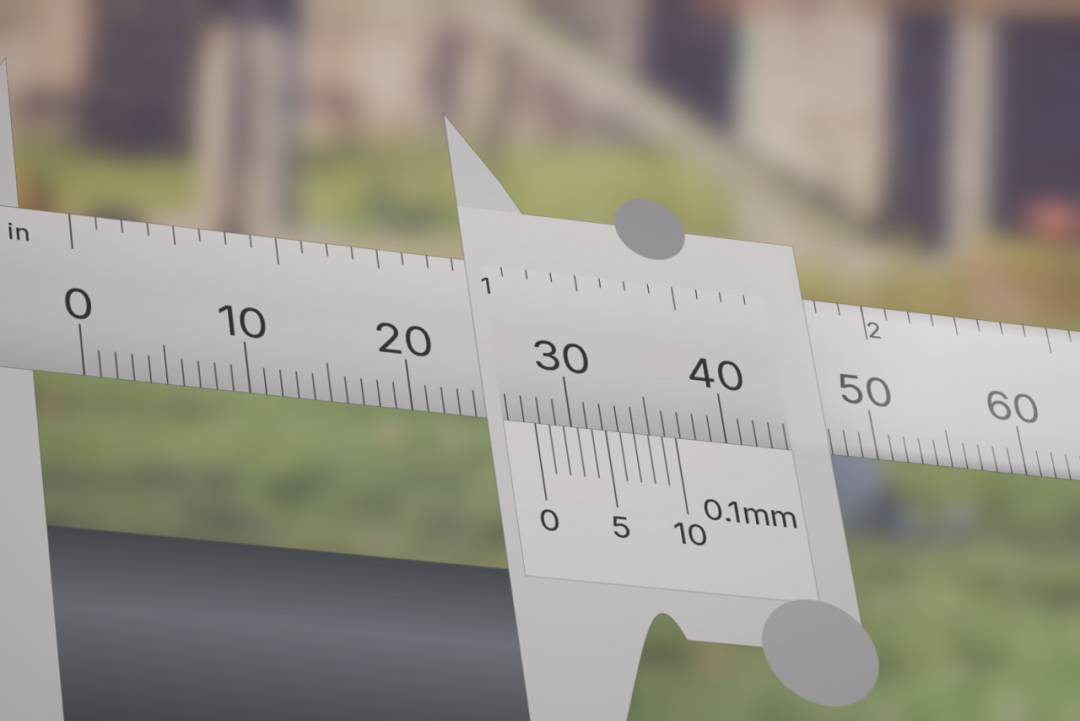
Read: 27.7mm
